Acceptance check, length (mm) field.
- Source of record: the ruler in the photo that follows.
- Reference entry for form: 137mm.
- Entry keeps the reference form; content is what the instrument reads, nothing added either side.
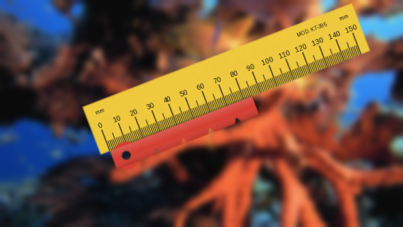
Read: 85mm
